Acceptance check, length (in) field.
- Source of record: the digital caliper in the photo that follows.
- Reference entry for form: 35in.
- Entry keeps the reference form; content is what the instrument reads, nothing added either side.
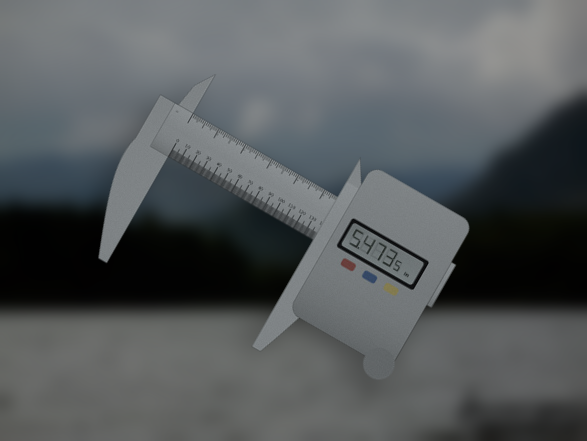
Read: 5.4735in
